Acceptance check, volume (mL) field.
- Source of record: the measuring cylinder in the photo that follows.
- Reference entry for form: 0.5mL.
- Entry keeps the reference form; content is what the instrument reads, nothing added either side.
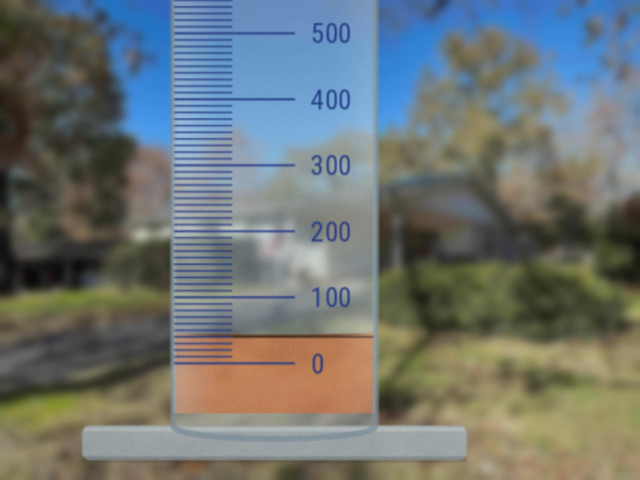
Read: 40mL
